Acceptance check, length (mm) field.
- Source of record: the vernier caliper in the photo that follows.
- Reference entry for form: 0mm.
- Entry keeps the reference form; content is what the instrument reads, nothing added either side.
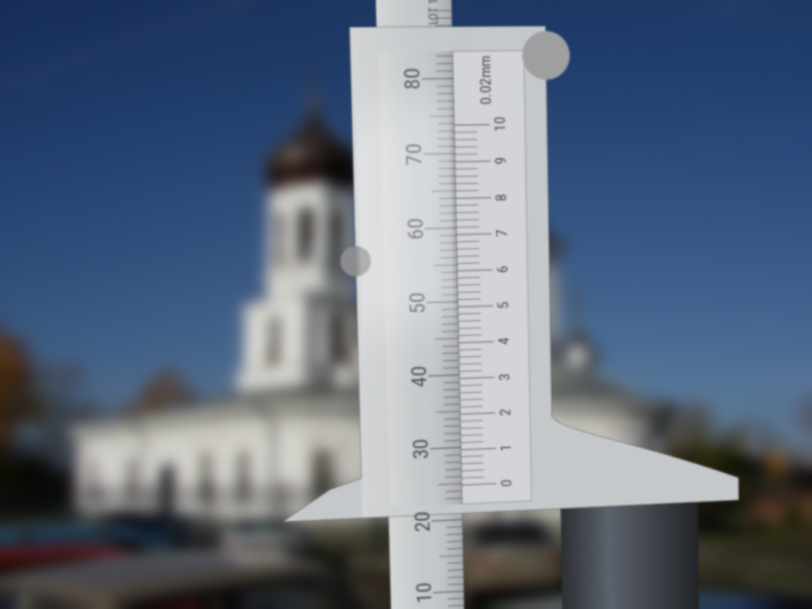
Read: 24.8mm
